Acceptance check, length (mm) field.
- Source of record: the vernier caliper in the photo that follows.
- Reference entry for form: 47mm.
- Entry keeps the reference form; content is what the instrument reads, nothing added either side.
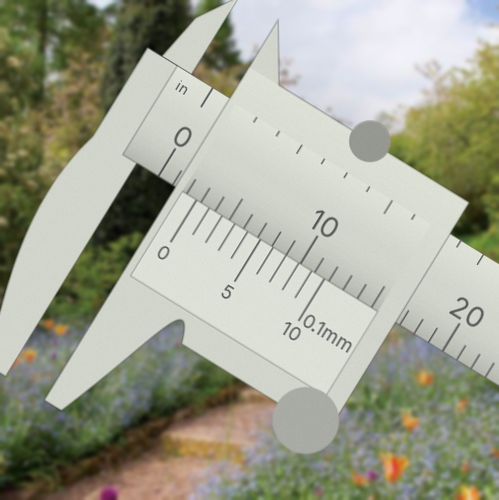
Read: 2.7mm
